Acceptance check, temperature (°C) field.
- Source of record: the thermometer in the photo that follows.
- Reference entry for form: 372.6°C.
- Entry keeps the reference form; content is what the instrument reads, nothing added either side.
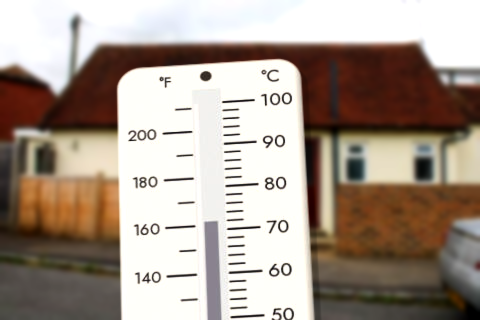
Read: 72°C
